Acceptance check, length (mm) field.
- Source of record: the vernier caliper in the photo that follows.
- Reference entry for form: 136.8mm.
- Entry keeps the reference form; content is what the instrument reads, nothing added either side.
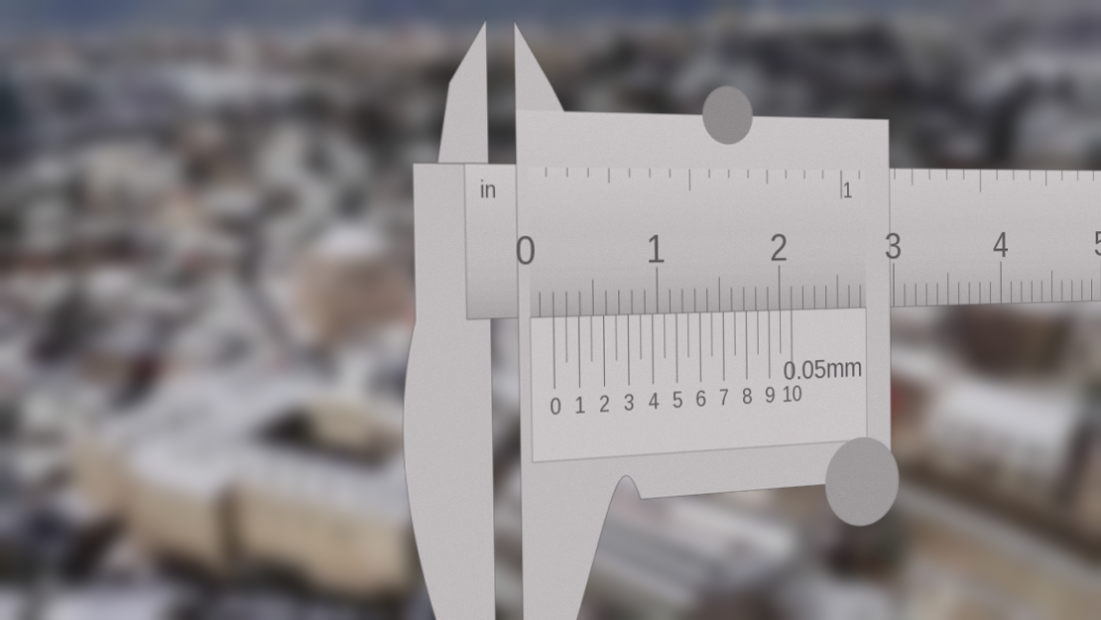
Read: 2.0mm
